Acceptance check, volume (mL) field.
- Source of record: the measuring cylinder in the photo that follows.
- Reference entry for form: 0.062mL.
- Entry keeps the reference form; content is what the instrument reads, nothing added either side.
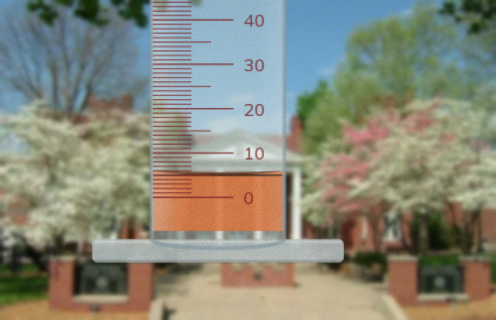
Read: 5mL
